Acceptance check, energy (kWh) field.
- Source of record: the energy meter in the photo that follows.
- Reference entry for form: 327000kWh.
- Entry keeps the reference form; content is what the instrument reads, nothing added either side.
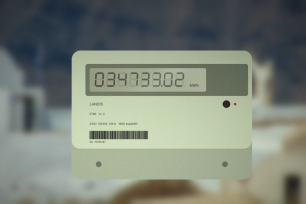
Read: 34733.02kWh
